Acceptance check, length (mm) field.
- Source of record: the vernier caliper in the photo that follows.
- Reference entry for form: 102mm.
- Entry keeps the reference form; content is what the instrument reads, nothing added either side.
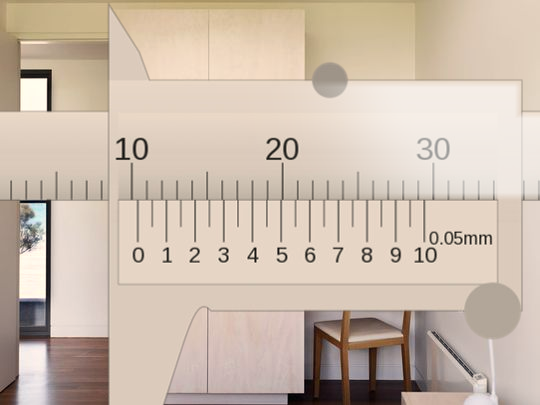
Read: 10.4mm
